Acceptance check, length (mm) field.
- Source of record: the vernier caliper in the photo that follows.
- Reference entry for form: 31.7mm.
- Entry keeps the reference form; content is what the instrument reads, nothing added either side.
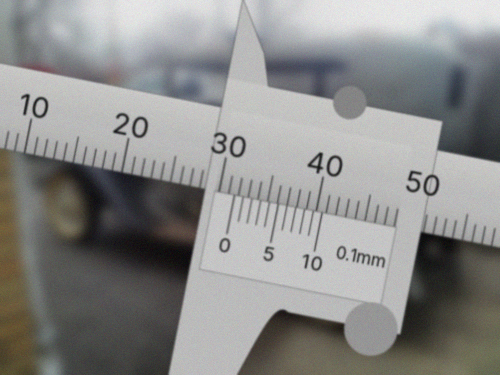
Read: 31.6mm
